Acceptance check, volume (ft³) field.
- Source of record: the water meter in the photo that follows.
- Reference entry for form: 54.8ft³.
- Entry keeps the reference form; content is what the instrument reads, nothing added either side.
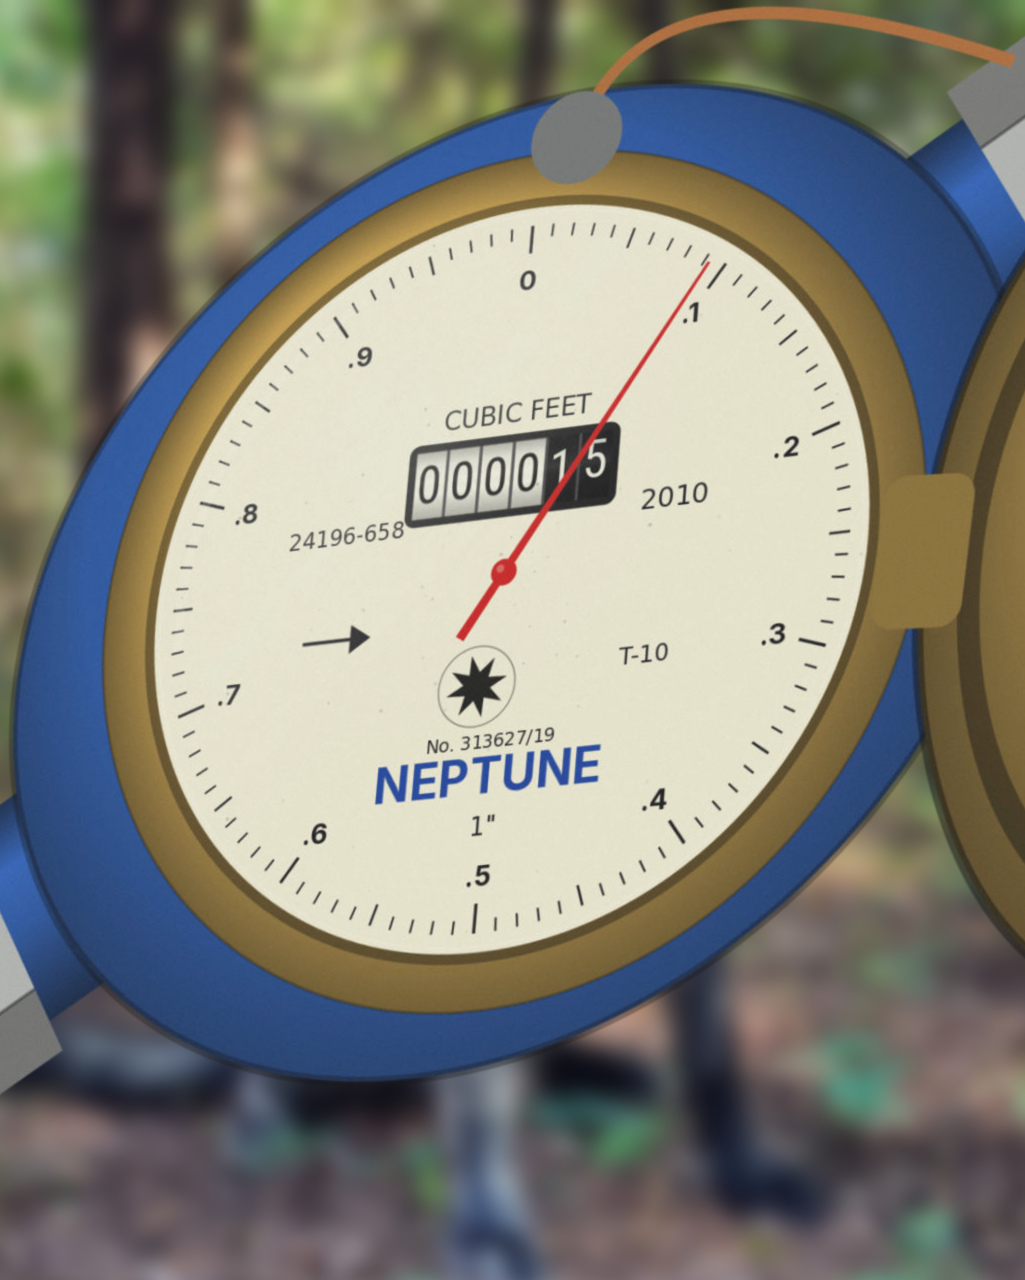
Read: 15.09ft³
